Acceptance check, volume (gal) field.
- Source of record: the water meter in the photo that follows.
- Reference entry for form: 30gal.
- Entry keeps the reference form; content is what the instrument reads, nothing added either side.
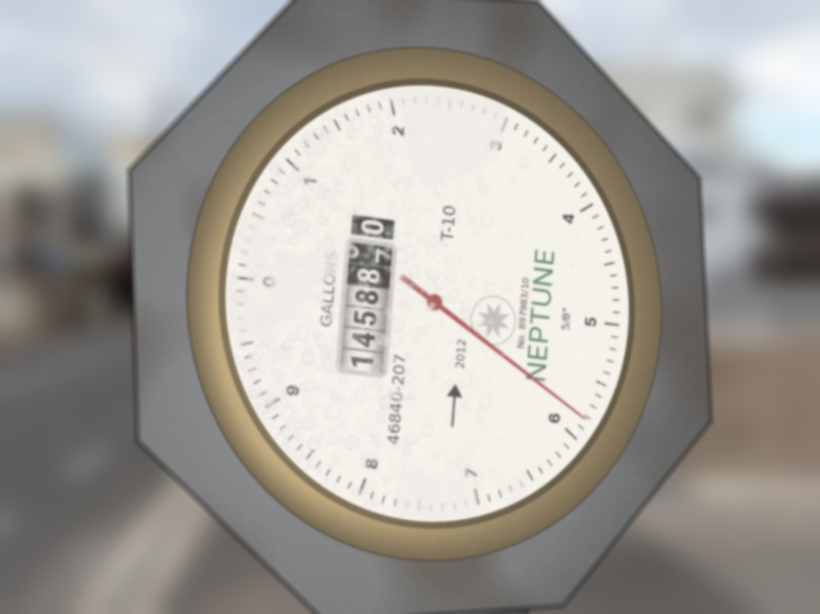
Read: 1458865.8gal
